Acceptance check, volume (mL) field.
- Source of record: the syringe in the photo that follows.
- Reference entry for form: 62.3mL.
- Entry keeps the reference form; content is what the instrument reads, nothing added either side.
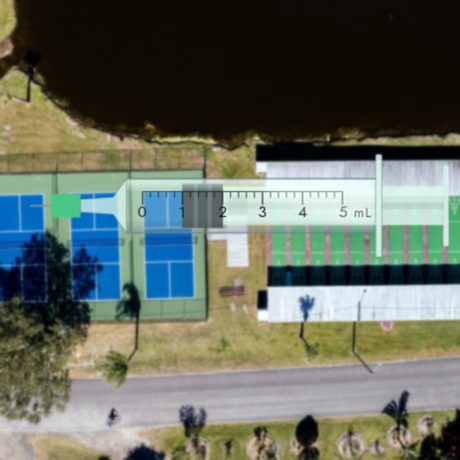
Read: 1mL
